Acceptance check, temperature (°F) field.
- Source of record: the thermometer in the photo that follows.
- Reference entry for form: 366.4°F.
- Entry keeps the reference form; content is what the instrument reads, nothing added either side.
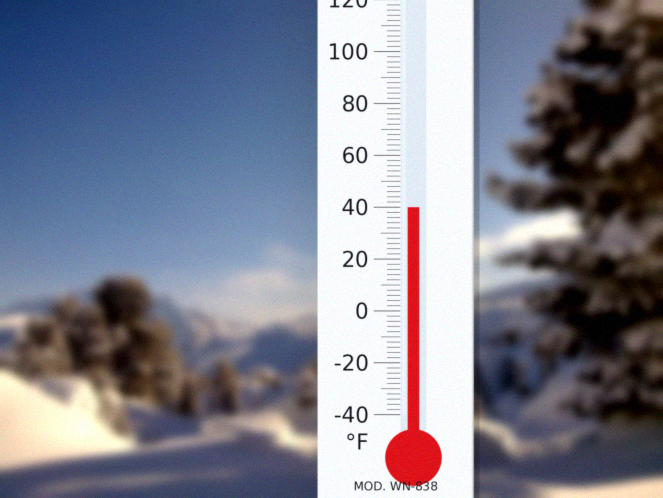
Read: 40°F
